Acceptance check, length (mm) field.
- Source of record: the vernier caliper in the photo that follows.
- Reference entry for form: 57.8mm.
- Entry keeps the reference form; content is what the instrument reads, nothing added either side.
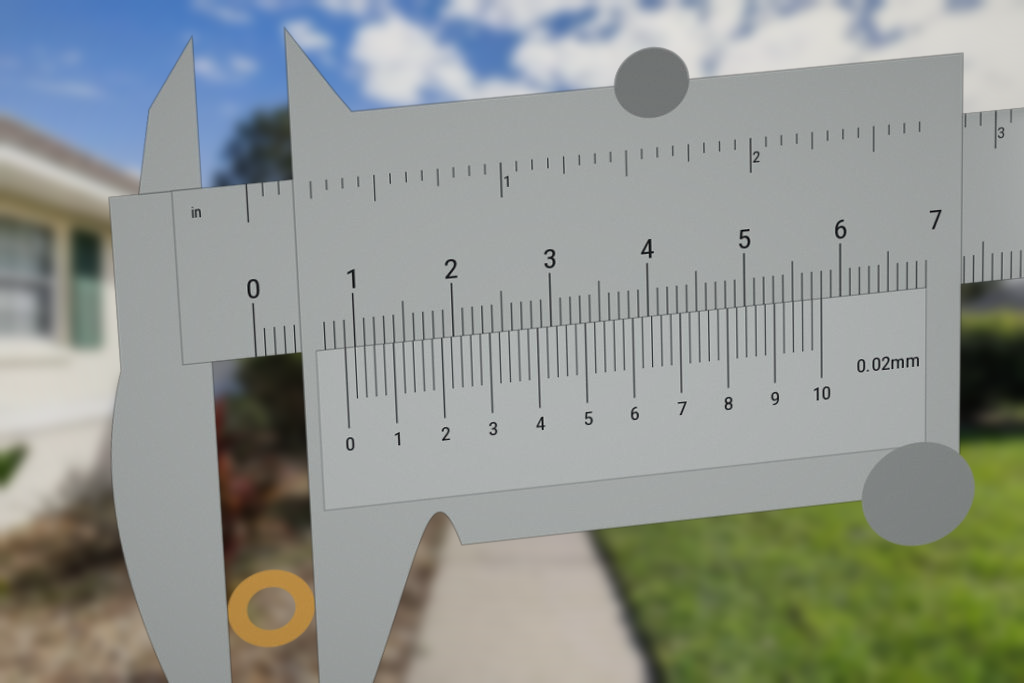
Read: 9.0mm
